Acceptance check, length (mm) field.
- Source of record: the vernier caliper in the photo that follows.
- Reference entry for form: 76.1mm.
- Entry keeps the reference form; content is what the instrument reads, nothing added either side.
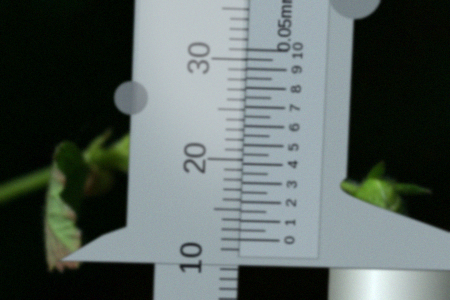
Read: 12.0mm
